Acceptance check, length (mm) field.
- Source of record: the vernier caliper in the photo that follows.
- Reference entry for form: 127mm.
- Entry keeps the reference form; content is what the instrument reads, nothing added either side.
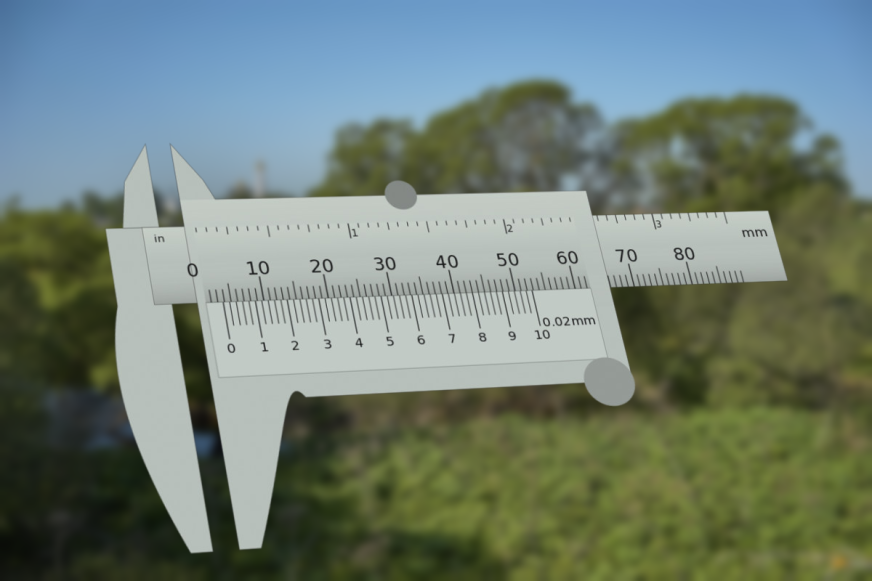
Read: 3.8mm
